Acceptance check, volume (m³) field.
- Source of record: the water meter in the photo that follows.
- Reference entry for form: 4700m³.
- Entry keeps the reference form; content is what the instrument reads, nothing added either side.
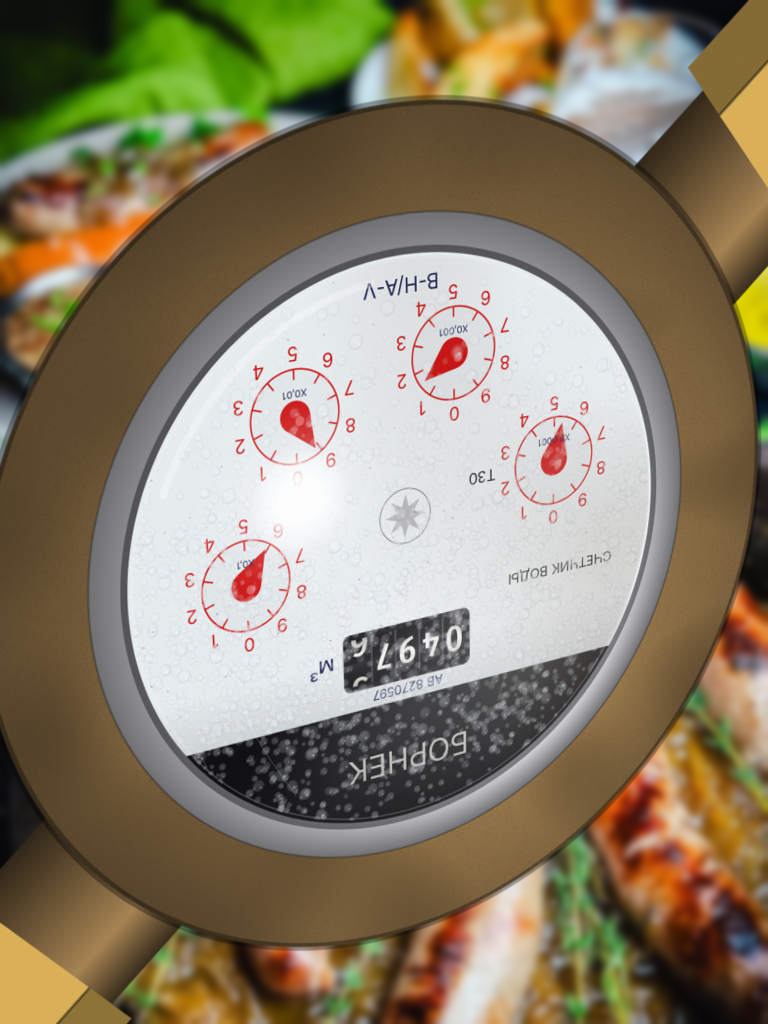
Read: 4975.5915m³
